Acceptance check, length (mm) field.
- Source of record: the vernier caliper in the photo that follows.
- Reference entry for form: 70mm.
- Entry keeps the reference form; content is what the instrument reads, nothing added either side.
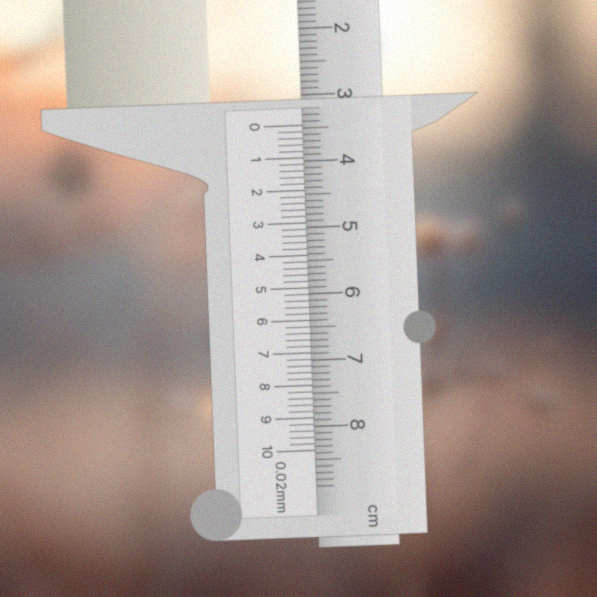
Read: 34.6mm
